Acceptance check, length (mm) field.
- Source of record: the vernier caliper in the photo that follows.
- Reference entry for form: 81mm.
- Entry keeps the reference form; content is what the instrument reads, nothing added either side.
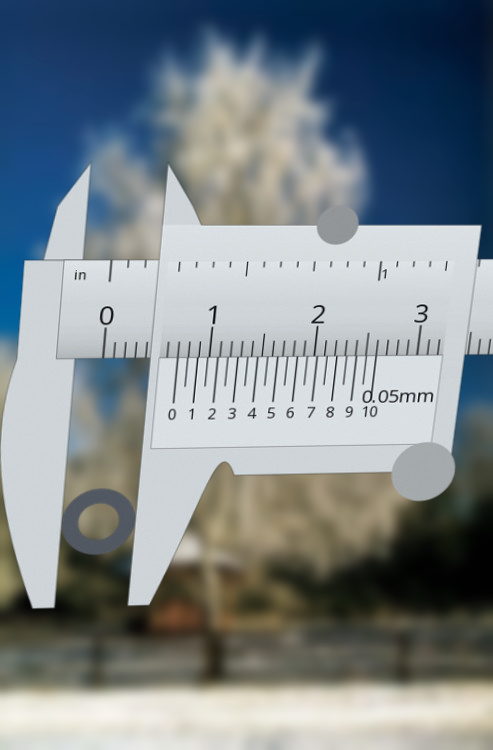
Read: 7.0mm
